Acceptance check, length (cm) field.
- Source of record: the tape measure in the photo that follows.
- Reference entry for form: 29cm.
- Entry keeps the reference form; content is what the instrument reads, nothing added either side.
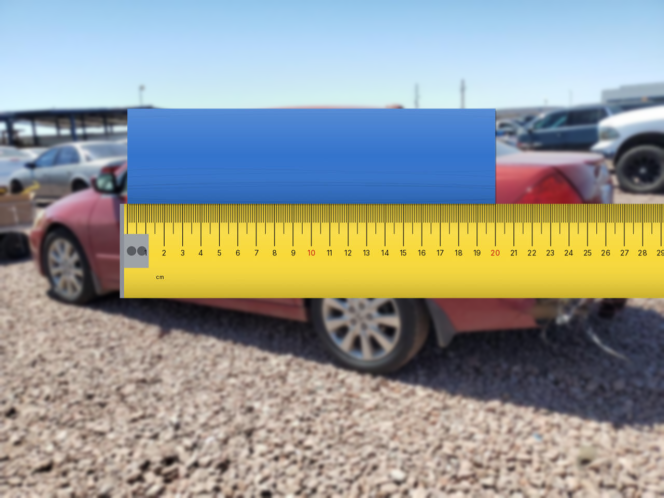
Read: 20cm
